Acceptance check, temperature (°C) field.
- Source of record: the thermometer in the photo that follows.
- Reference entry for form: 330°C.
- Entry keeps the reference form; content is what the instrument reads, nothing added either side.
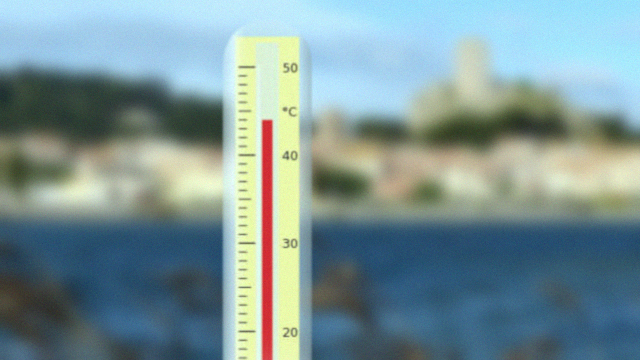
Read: 44°C
